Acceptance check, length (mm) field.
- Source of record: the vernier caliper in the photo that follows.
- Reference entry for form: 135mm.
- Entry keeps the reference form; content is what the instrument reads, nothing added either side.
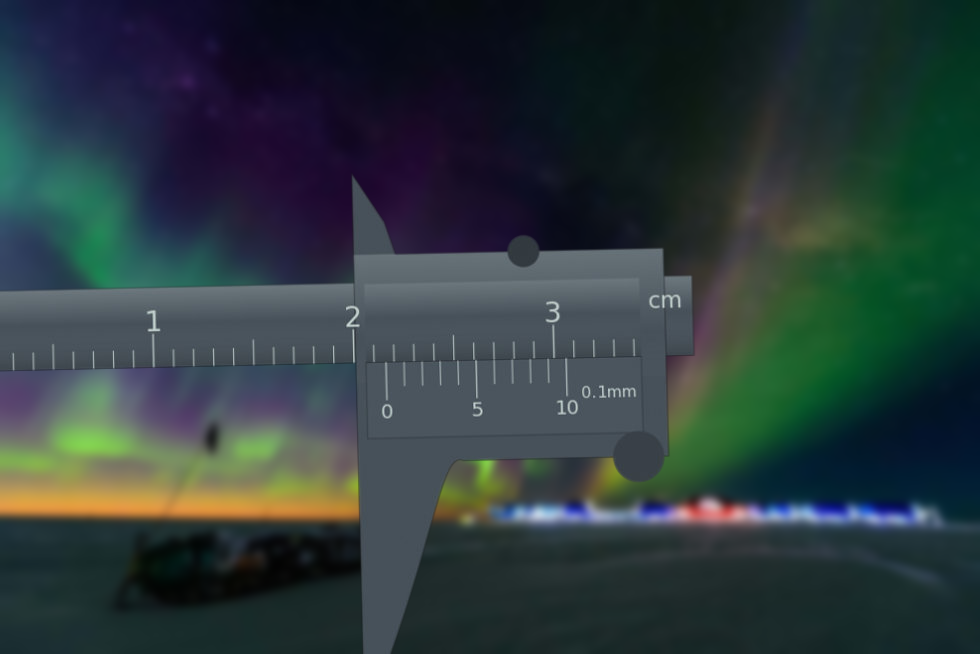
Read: 21.6mm
